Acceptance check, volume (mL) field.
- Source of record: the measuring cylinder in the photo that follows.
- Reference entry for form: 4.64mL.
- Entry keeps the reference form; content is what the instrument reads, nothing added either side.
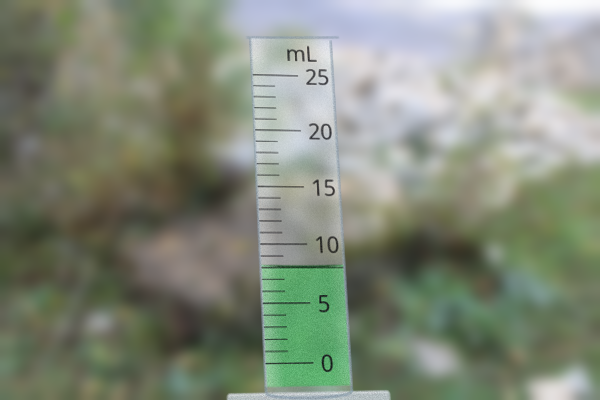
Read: 8mL
